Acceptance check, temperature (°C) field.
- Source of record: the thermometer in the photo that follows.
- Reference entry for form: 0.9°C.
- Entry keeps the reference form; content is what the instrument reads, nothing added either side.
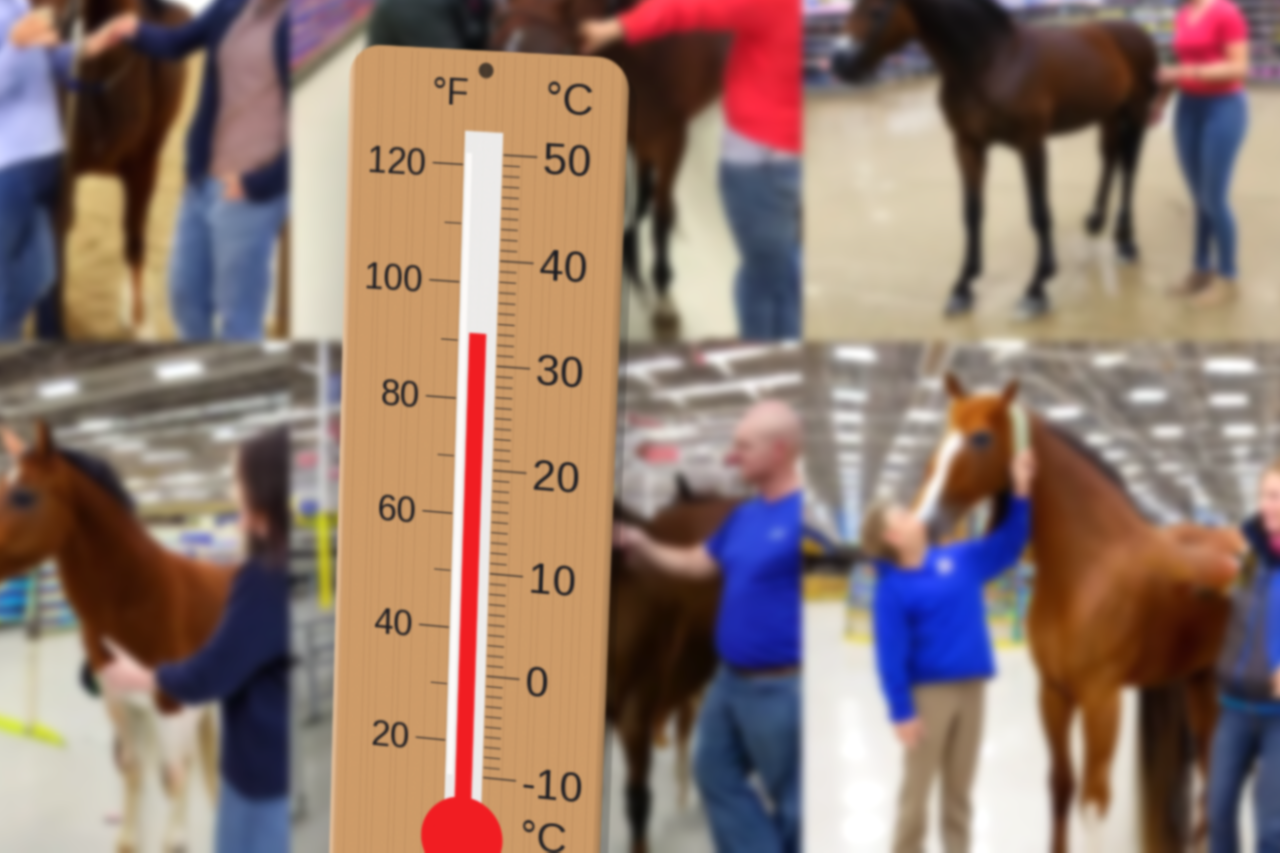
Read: 33°C
